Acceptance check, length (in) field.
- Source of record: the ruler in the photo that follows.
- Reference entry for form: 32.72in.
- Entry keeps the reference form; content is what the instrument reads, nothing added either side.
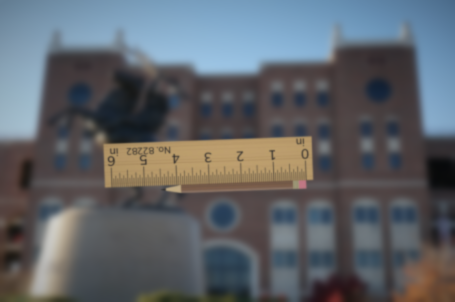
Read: 4.5in
